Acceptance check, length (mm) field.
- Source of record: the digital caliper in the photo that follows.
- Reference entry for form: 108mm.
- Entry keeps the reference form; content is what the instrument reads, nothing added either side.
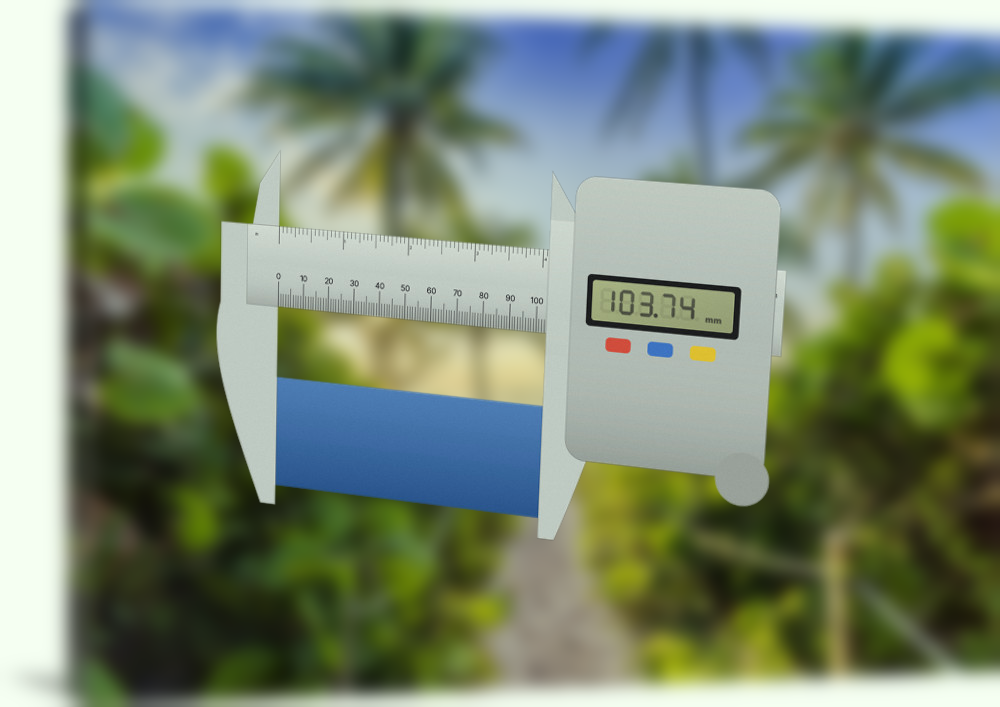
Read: 103.74mm
